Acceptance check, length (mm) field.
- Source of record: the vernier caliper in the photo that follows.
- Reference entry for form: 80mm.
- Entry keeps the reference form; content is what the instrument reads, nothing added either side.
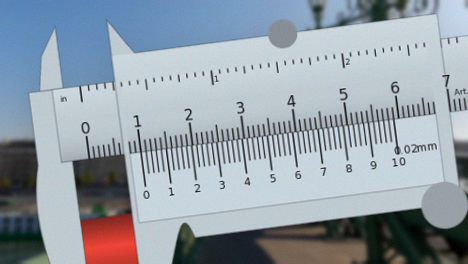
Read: 10.0mm
